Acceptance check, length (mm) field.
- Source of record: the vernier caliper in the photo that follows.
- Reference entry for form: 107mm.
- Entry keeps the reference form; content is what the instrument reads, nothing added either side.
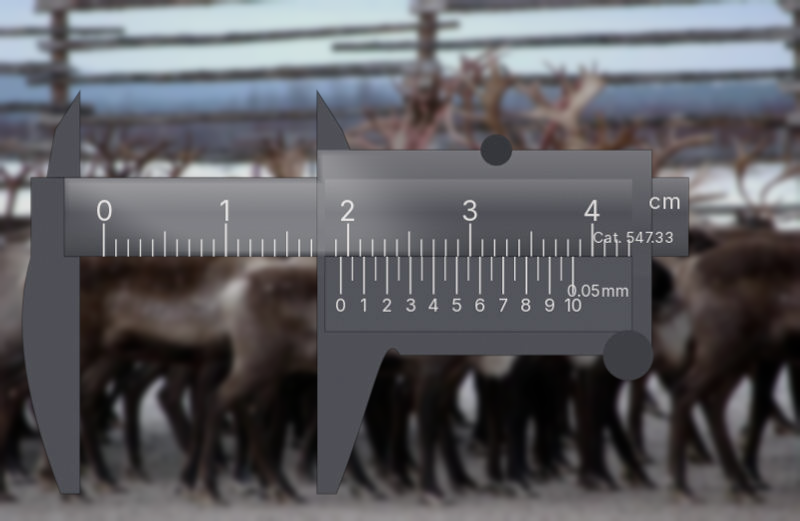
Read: 19.4mm
